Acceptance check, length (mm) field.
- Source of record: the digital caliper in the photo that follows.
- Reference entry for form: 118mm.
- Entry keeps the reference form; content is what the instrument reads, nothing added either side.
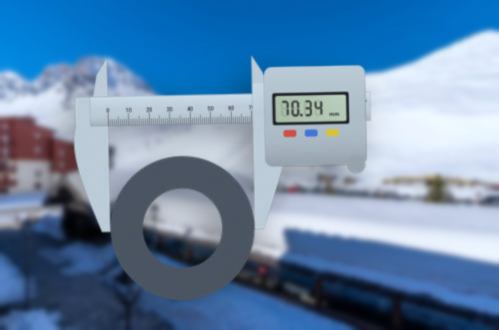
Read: 70.34mm
